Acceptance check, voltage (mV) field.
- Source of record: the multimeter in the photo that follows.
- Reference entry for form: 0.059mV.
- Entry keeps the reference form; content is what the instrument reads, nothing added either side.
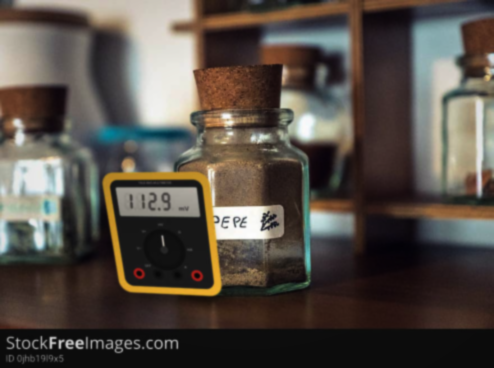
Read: 112.9mV
